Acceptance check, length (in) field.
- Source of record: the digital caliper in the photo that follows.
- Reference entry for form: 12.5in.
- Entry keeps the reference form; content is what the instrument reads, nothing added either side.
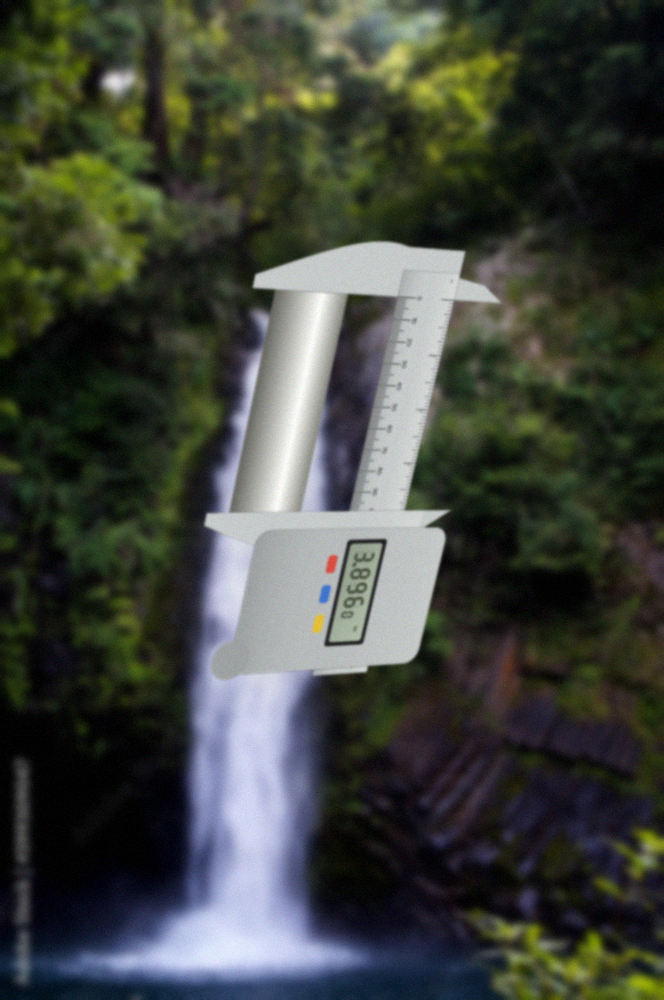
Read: 3.8960in
